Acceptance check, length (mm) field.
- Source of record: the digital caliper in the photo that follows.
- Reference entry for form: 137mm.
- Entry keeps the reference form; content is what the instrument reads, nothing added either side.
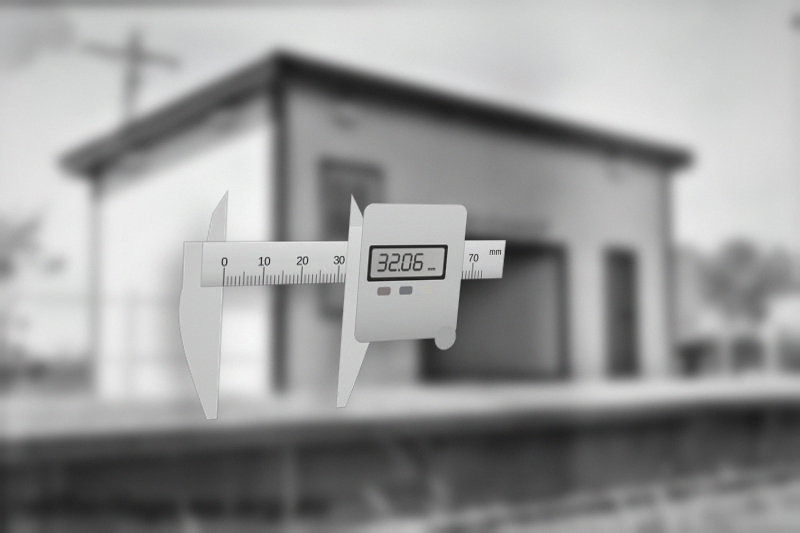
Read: 32.06mm
